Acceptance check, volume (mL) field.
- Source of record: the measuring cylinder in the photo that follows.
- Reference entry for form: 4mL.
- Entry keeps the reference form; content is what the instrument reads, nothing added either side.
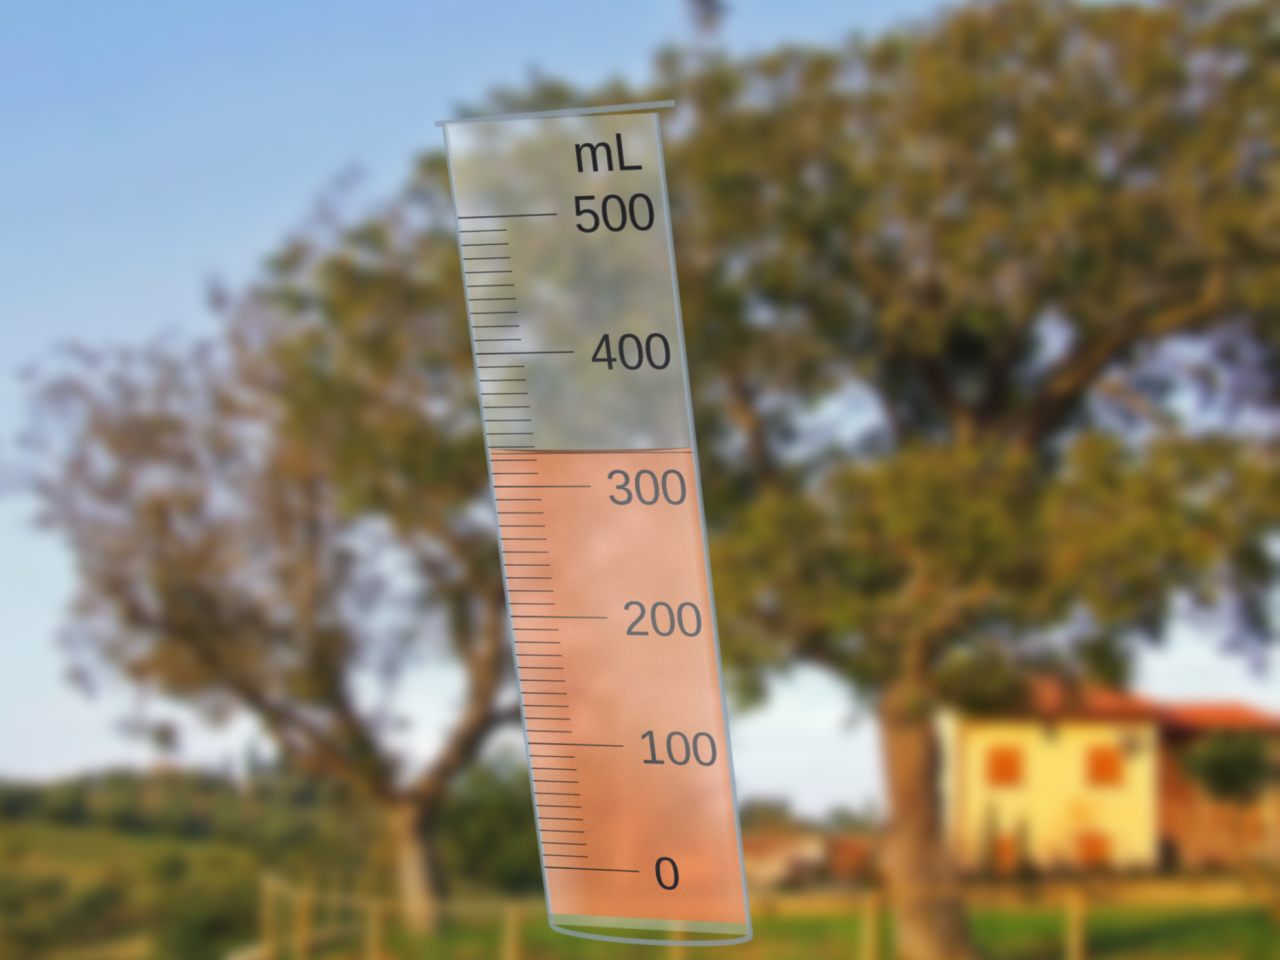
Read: 325mL
